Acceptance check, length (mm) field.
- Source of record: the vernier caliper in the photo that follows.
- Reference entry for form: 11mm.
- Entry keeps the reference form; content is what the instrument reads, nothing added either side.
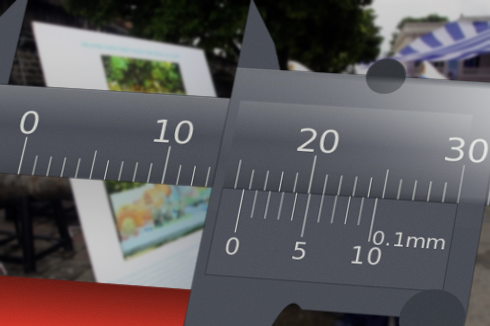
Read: 15.6mm
